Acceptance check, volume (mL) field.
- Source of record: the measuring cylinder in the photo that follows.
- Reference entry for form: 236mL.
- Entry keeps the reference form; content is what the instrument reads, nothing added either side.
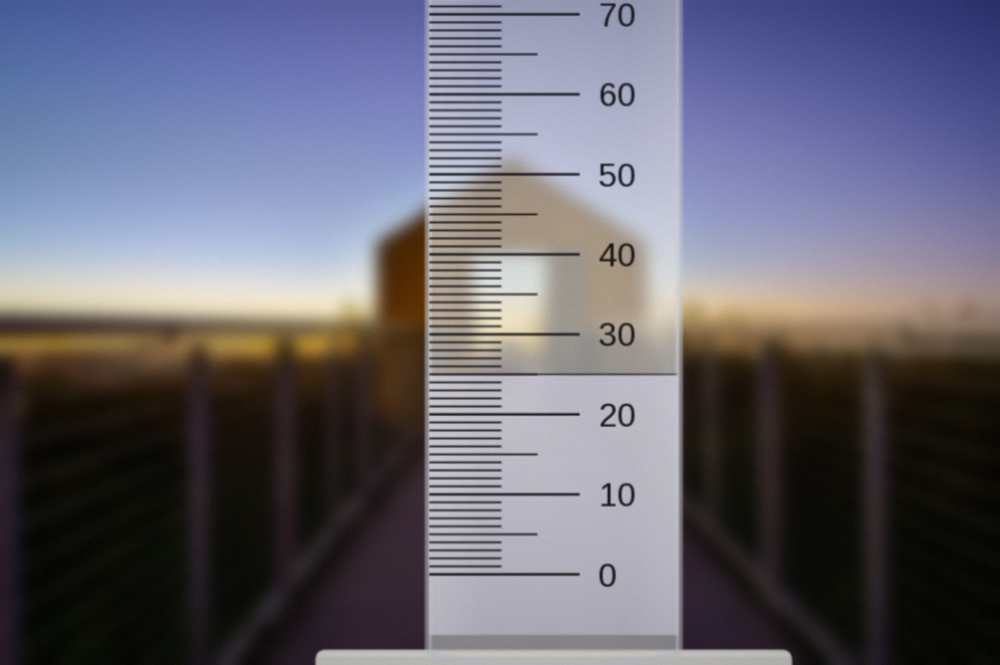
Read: 25mL
